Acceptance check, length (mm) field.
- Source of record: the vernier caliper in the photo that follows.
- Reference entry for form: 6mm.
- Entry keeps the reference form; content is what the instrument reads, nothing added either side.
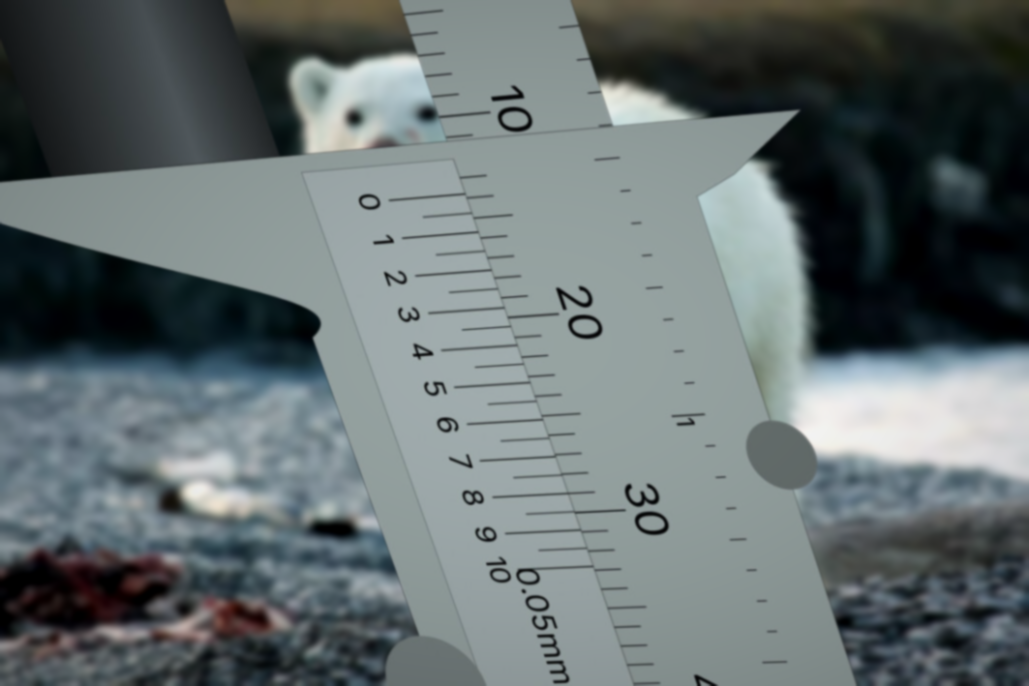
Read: 13.8mm
